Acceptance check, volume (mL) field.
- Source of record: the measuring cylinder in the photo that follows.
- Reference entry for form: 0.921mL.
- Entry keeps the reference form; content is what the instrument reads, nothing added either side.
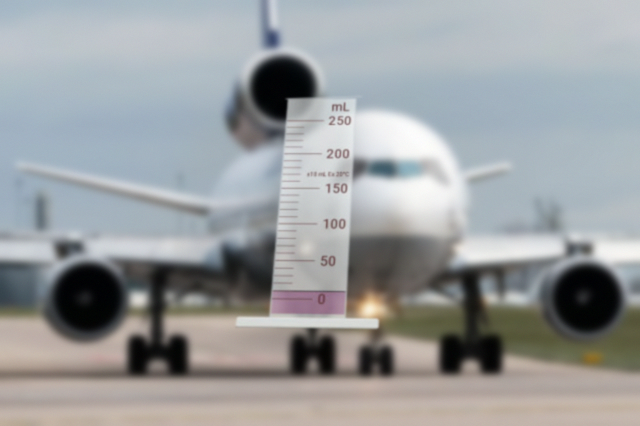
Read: 10mL
